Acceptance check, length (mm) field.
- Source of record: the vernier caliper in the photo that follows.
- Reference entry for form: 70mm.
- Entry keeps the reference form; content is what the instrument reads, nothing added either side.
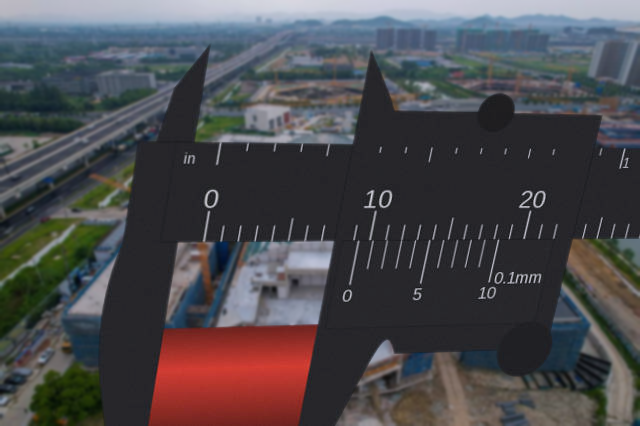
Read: 9.3mm
